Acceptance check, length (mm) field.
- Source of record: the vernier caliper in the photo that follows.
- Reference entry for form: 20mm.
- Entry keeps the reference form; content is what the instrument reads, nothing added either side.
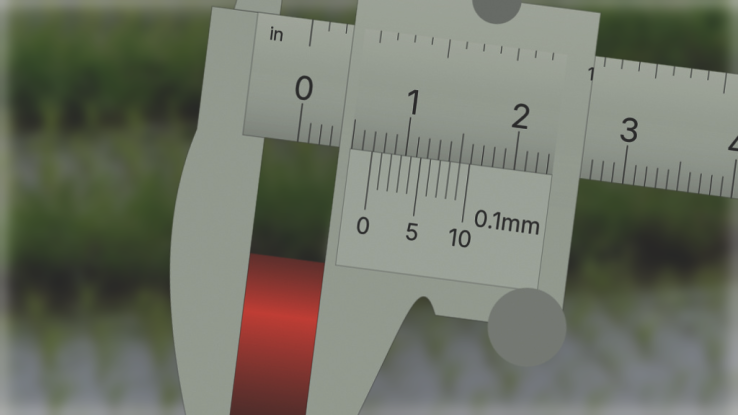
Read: 6.9mm
